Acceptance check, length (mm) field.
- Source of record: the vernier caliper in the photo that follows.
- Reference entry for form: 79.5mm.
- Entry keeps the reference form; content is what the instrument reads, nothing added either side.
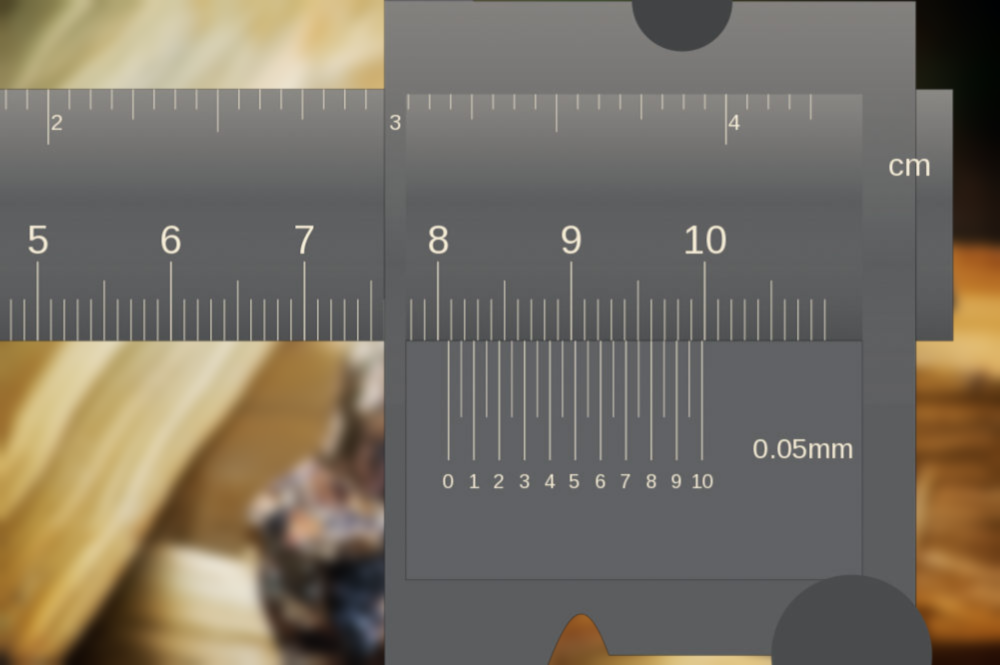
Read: 80.8mm
